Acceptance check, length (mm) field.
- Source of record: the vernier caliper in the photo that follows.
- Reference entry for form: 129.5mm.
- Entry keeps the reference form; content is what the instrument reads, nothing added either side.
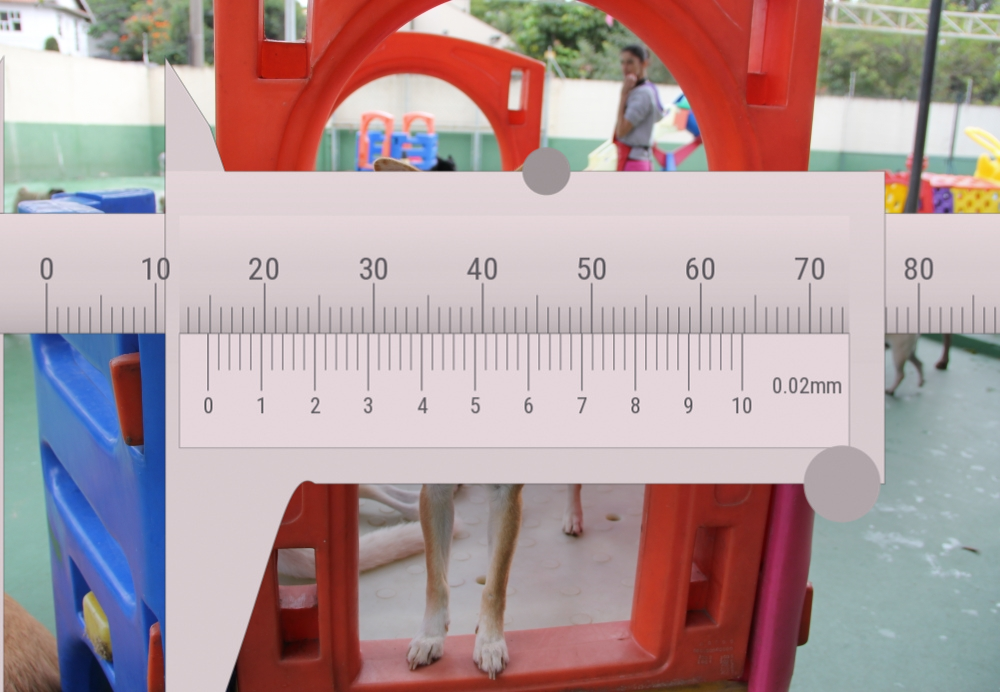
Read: 14.8mm
